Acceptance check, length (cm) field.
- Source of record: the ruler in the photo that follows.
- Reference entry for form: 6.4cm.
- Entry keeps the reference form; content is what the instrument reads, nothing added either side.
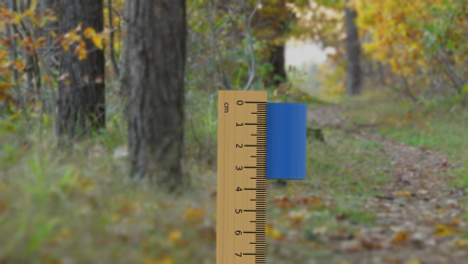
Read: 3.5cm
